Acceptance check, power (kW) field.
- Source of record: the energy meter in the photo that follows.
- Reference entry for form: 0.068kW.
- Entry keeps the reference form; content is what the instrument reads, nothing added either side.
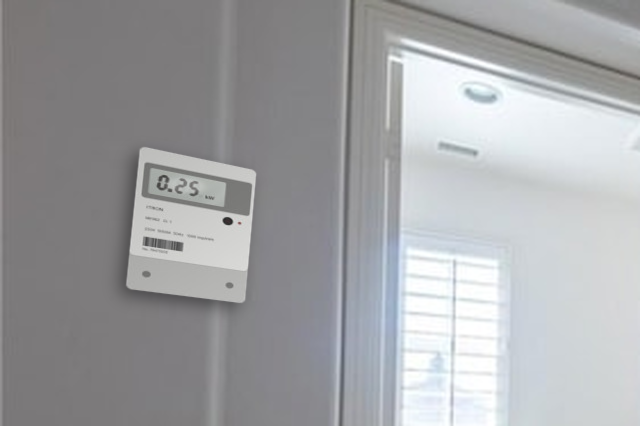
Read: 0.25kW
